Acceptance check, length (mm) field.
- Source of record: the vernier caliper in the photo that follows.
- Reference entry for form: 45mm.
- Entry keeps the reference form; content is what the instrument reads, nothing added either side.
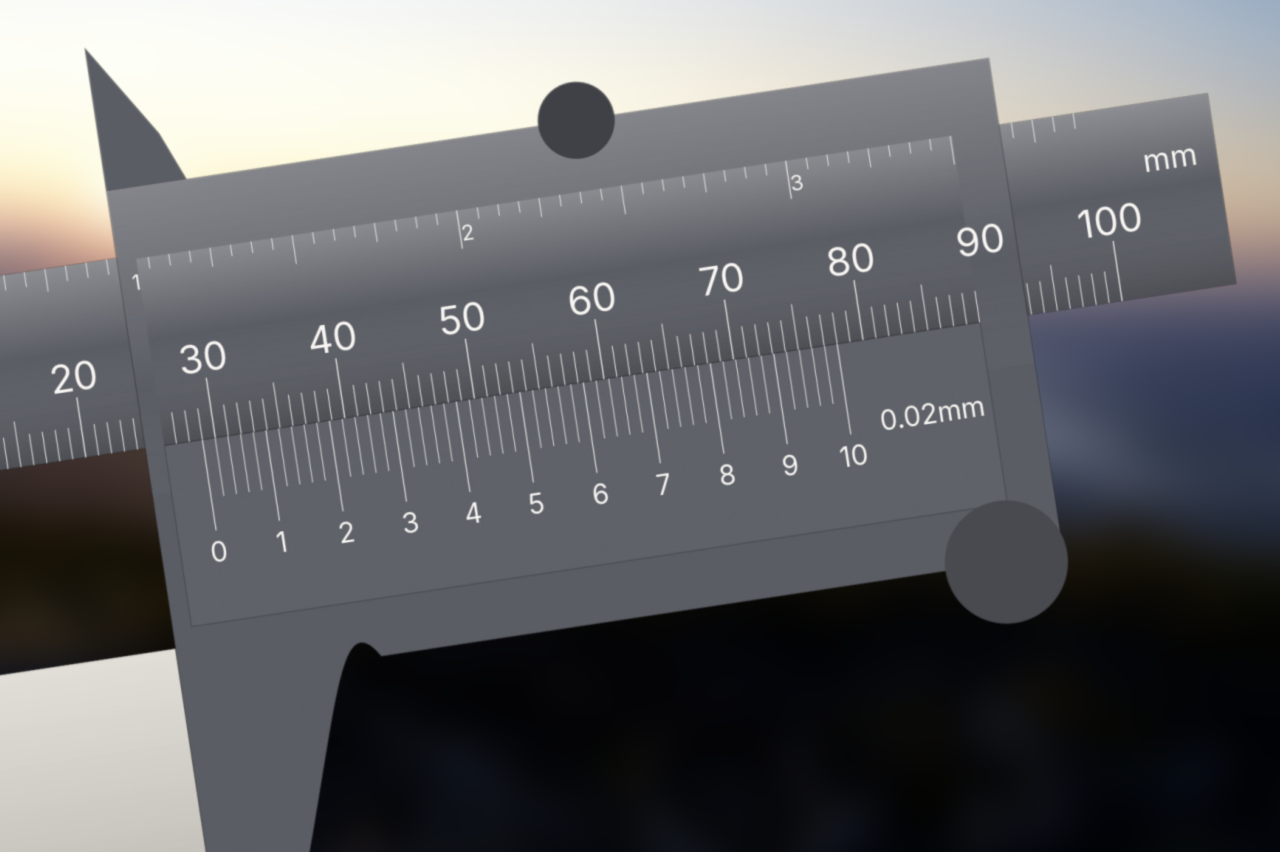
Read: 29.0mm
